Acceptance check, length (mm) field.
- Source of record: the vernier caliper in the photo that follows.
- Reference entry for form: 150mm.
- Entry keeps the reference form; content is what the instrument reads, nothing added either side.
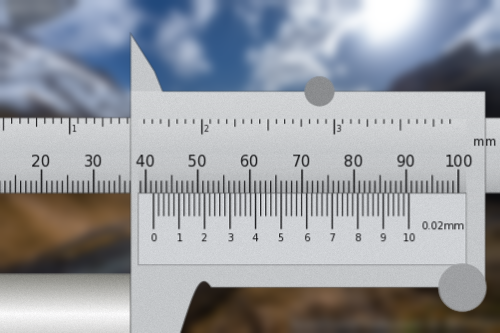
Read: 41.5mm
